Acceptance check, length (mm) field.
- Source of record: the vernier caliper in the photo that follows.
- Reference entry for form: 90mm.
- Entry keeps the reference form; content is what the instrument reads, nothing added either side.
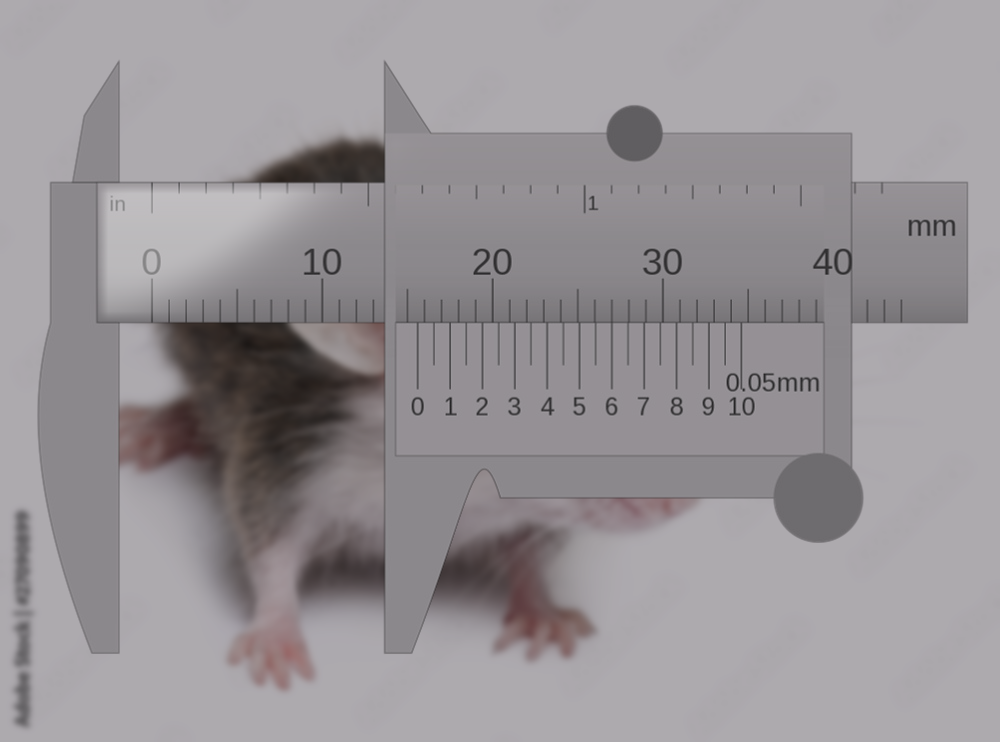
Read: 15.6mm
